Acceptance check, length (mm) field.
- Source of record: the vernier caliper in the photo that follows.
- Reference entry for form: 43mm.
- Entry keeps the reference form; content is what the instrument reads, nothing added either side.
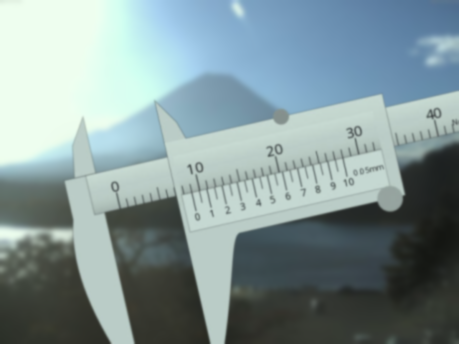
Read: 9.0mm
